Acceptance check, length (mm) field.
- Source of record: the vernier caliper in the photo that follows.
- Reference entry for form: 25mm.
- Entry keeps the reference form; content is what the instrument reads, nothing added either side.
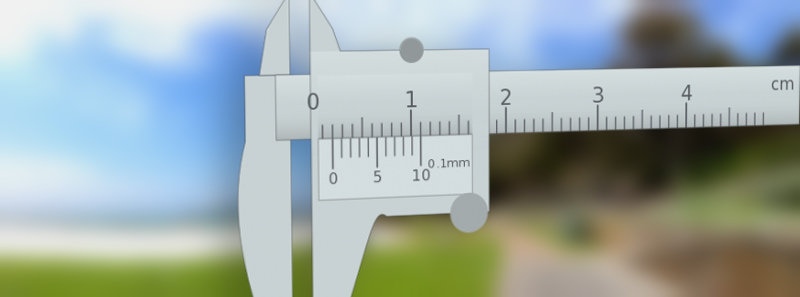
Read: 2.0mm
